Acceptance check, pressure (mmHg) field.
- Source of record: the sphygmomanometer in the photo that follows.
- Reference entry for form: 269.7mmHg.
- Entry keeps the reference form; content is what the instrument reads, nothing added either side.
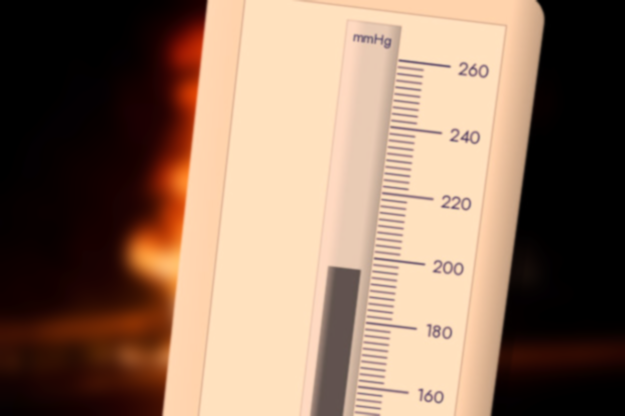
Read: 196mmHg
